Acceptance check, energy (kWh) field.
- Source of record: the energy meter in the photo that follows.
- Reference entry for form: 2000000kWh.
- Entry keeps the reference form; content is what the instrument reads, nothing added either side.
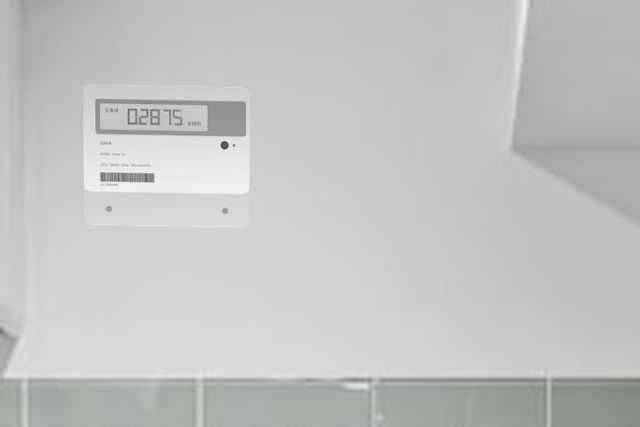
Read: 2875kWh
